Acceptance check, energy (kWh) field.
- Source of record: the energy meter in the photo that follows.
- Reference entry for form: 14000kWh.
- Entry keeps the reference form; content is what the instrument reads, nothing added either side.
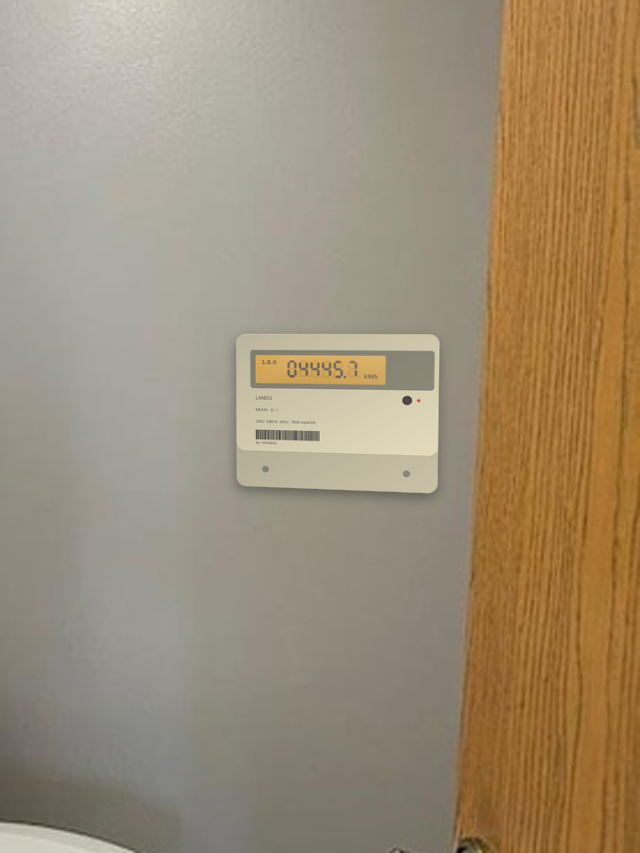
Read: 4445.7kWh
